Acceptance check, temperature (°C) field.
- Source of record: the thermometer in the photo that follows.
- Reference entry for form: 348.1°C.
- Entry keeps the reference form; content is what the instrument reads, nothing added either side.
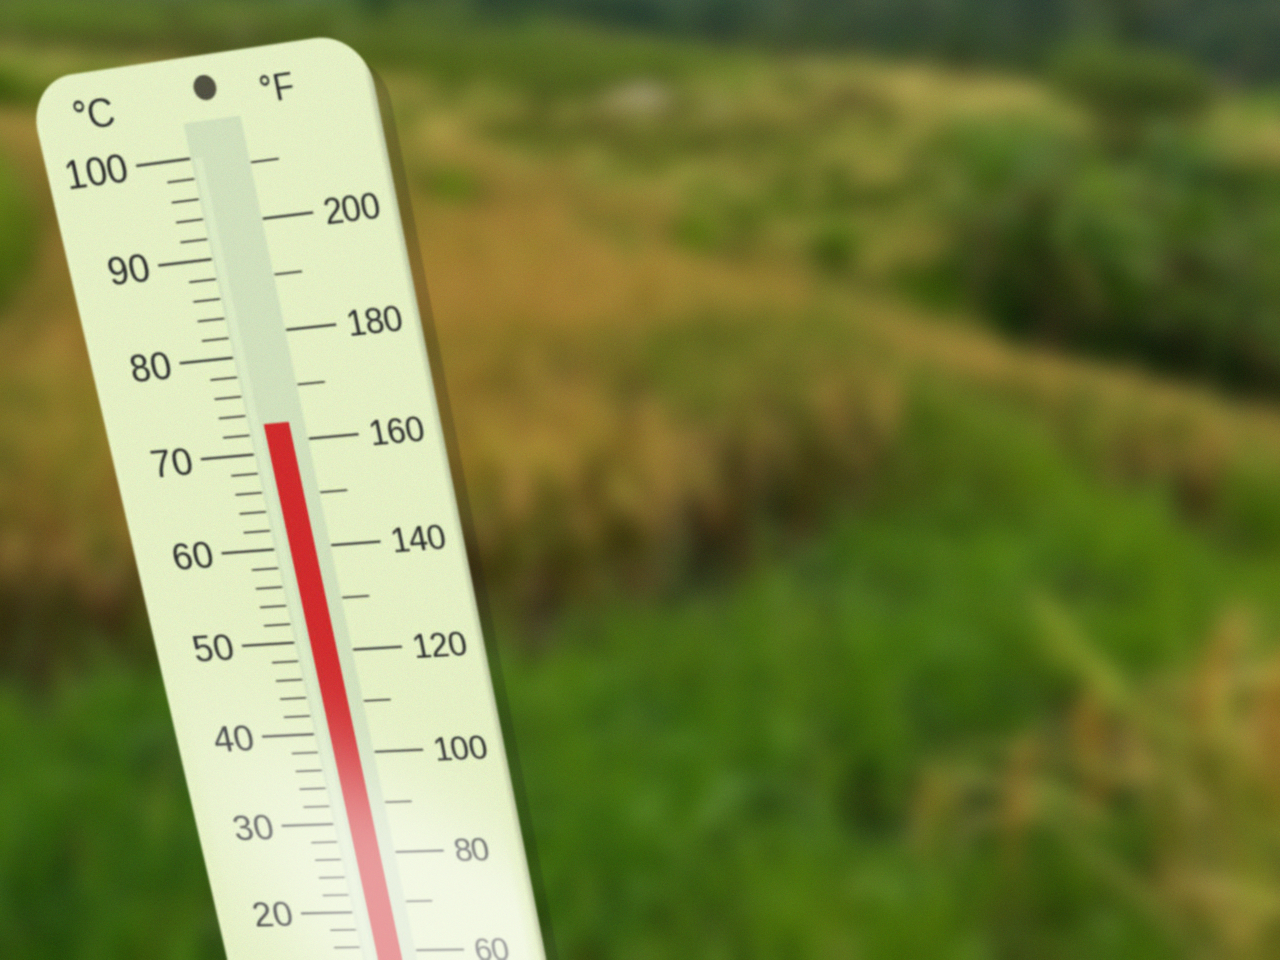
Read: 73°C
